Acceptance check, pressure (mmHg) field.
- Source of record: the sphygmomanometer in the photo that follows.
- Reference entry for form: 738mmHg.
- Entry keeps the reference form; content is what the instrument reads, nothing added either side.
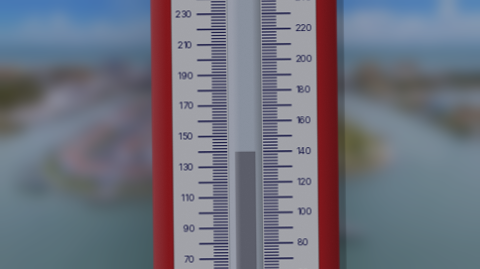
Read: 140mmHg
